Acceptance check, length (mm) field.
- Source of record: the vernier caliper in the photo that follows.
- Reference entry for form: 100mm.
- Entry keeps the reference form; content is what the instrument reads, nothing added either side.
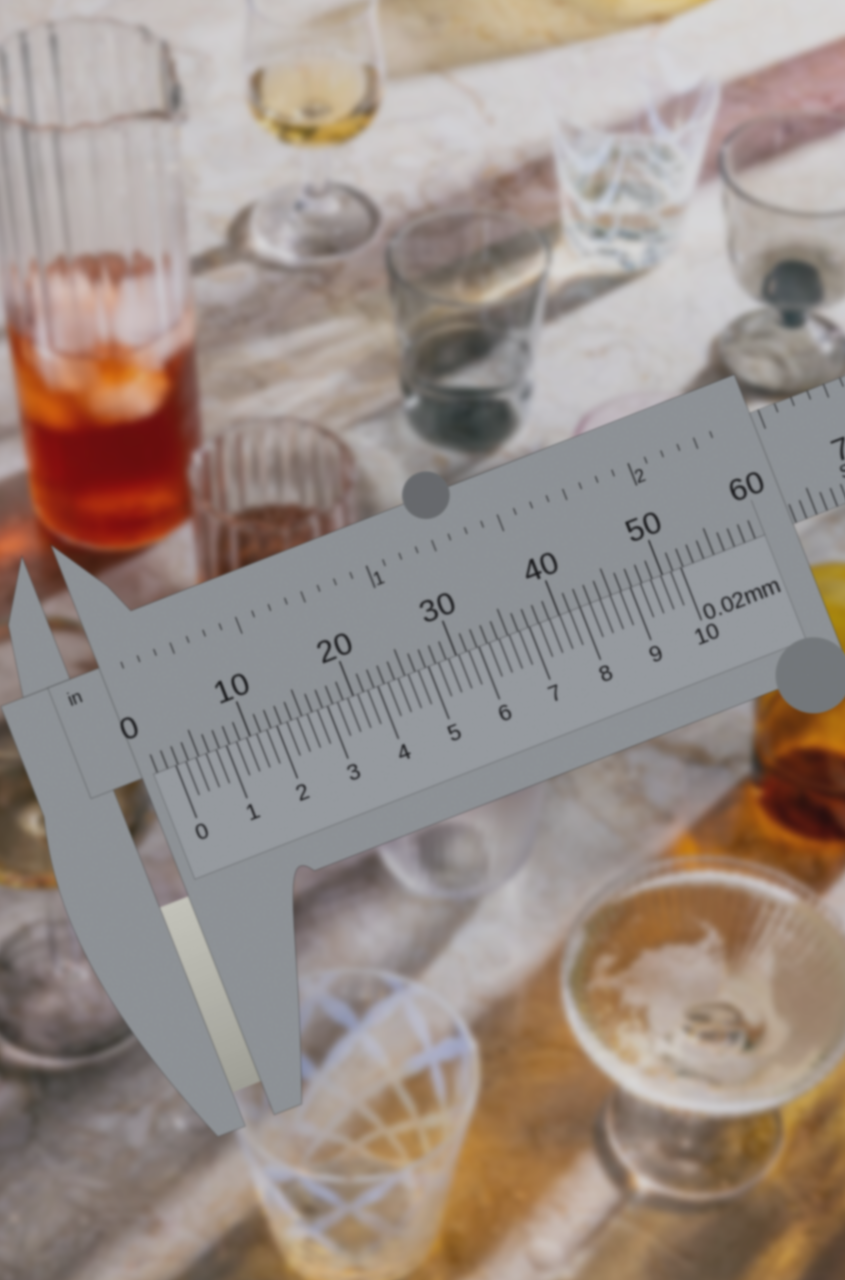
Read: 2.8mm
